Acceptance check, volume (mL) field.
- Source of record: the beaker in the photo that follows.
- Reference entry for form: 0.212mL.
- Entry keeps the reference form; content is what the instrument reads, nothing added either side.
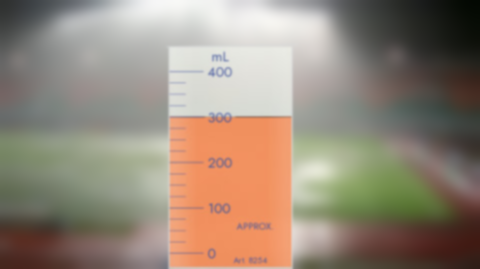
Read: 300mL
